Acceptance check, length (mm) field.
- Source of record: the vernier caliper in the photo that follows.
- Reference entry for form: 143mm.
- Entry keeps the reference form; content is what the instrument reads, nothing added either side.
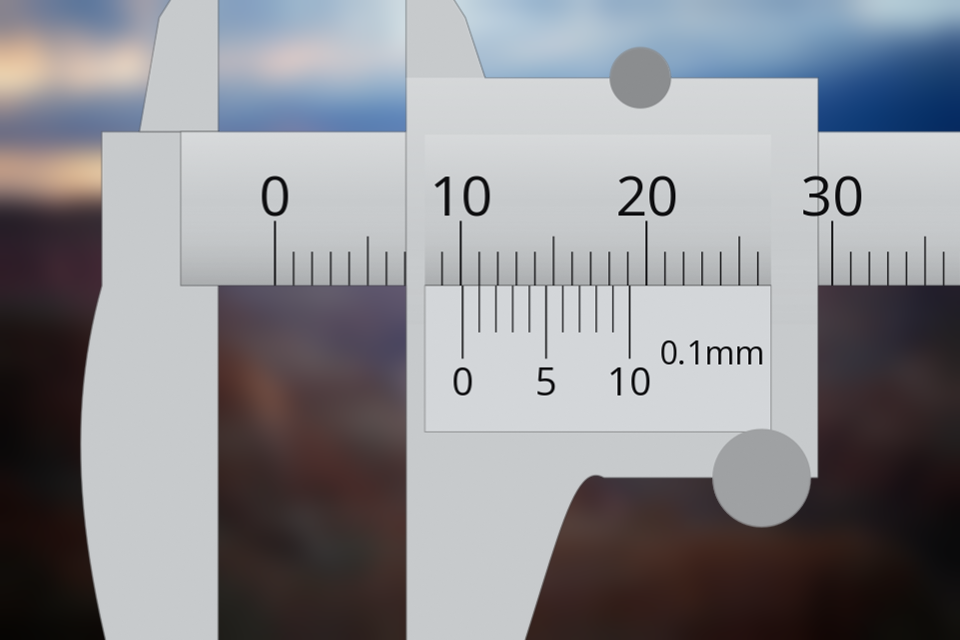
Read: 10.1mm
